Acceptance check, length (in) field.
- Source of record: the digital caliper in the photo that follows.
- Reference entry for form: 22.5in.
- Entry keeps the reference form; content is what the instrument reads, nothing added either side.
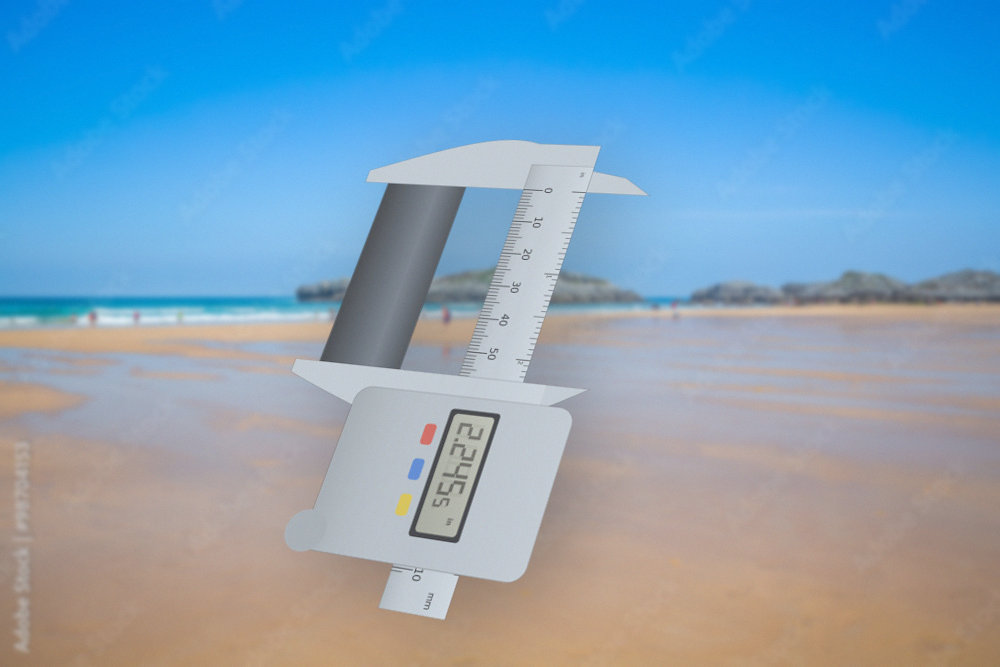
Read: 2.2455in
